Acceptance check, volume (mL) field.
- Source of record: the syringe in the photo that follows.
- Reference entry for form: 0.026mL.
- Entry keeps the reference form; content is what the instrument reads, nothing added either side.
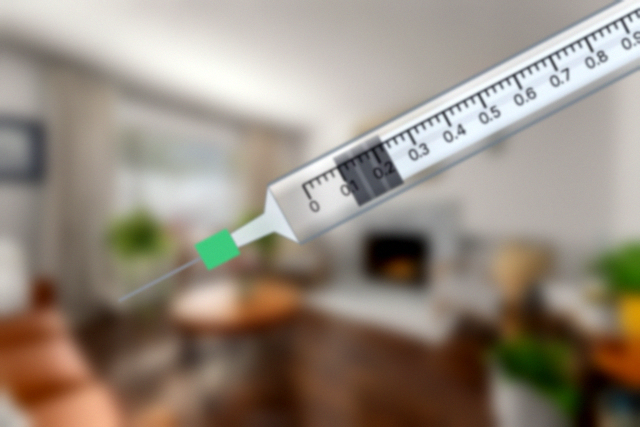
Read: 0.1mL
